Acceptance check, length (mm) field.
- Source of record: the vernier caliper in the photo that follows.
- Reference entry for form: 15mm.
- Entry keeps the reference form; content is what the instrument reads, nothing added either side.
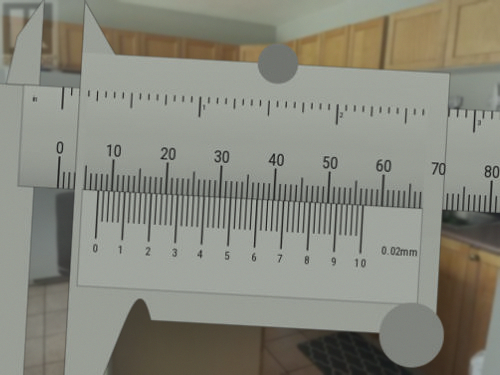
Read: 7.5mm
